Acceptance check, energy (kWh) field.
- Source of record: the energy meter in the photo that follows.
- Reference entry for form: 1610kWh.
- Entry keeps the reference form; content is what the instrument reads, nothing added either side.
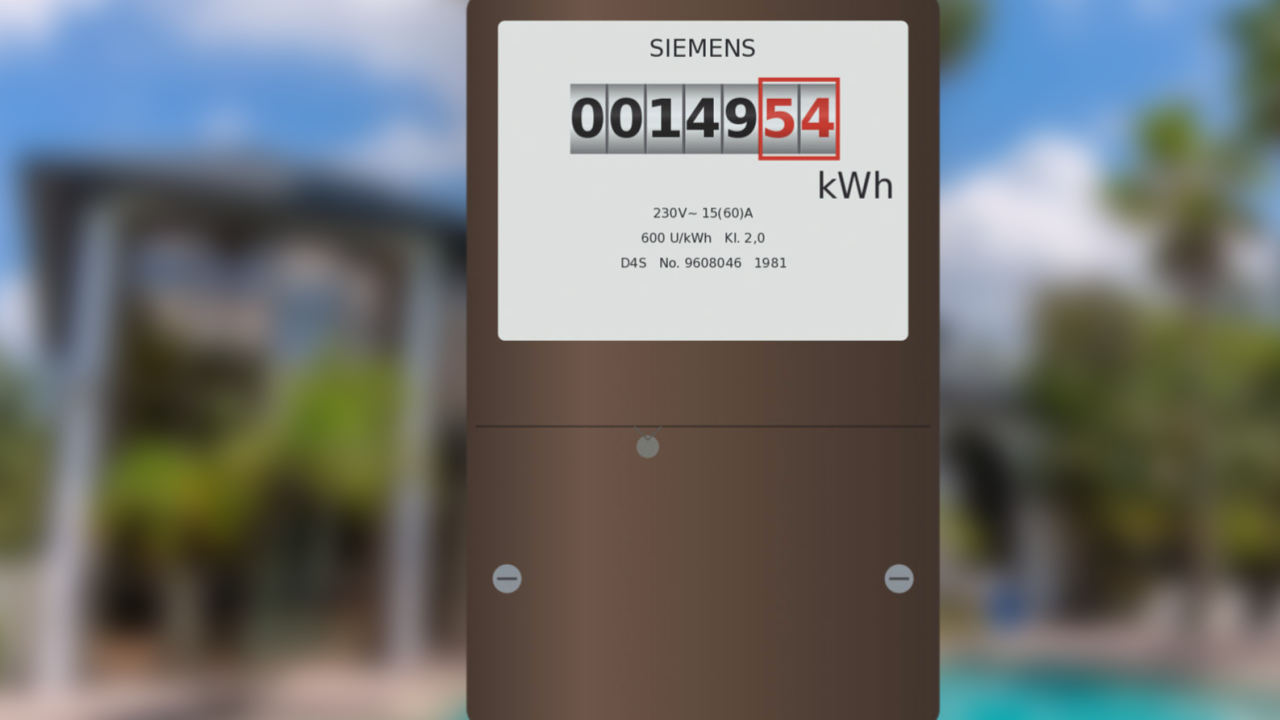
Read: 149.54kWh
